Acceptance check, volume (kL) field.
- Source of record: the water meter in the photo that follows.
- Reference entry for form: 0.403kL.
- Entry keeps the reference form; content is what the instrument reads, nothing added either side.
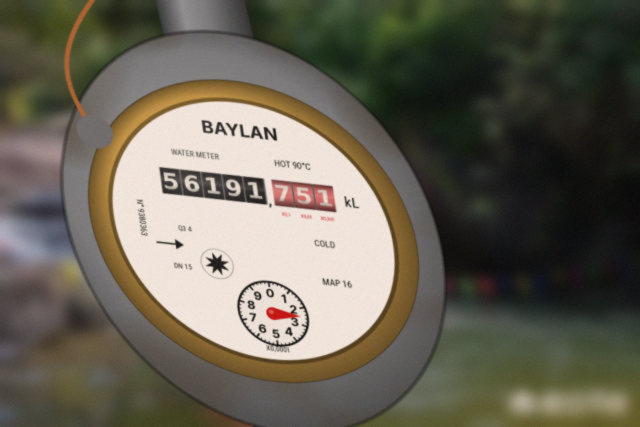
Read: 56191.7512kL
